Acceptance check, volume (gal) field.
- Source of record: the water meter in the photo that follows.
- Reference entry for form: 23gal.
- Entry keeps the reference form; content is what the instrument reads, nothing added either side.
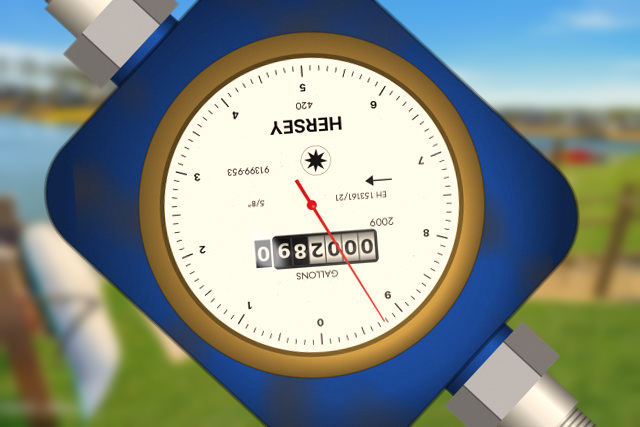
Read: 2889.2gal
